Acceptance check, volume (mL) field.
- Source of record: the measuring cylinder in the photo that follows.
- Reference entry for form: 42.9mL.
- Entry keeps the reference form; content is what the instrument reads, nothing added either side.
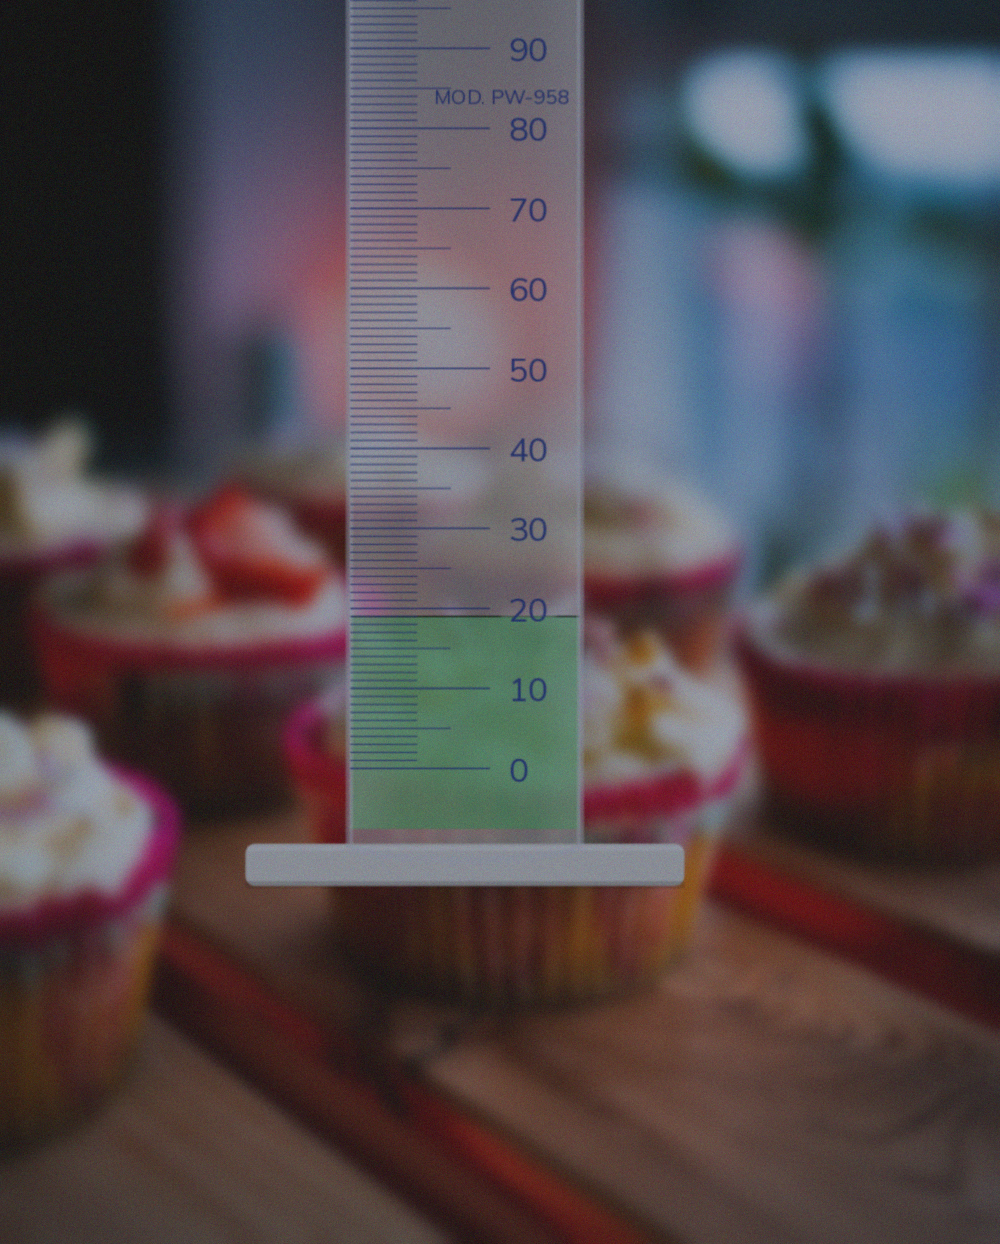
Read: 19mL
